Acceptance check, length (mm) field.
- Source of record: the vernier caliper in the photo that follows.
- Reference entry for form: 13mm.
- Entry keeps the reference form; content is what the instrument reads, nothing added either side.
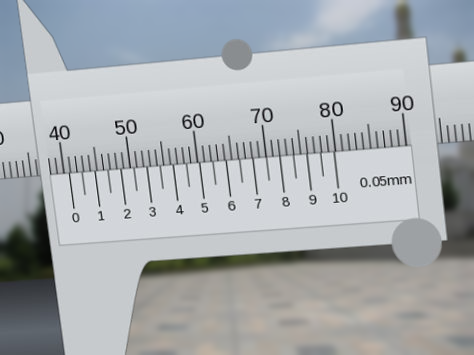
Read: 40.8mm
